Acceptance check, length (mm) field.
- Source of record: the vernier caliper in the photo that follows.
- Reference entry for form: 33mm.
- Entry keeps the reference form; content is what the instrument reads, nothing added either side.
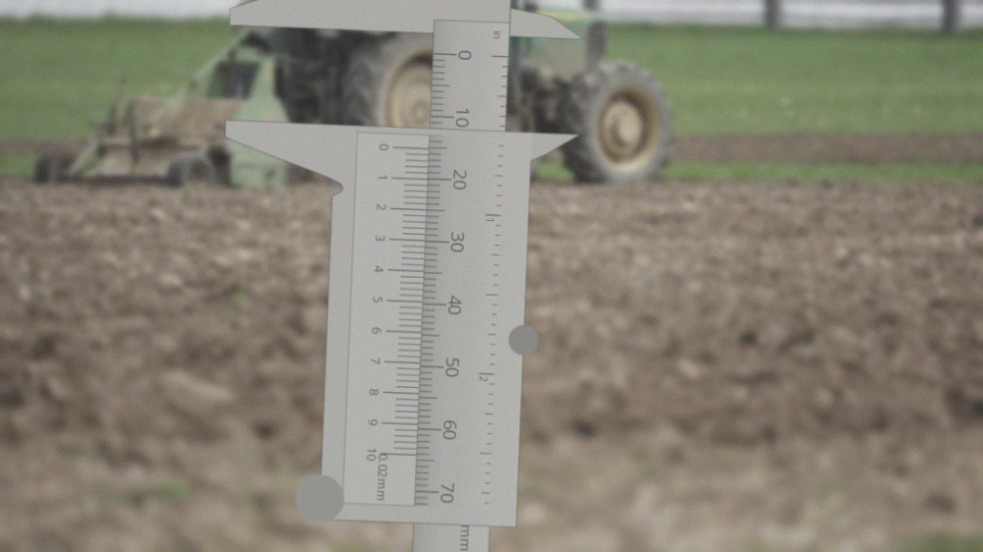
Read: 15.2mm
